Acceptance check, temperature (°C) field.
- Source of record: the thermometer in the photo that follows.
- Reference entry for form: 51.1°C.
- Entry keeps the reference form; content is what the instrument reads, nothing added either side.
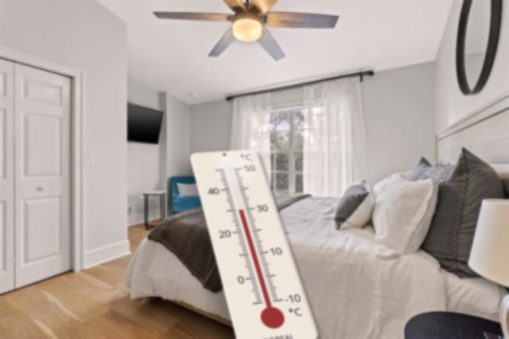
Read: 30°C
